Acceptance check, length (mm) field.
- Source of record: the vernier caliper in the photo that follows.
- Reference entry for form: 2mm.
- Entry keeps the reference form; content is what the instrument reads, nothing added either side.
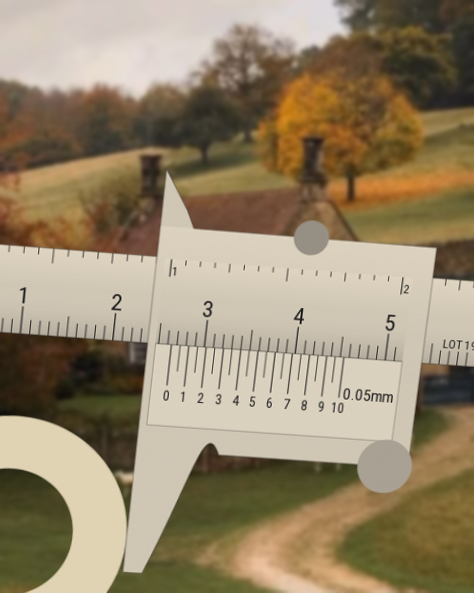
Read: 26.4mm
